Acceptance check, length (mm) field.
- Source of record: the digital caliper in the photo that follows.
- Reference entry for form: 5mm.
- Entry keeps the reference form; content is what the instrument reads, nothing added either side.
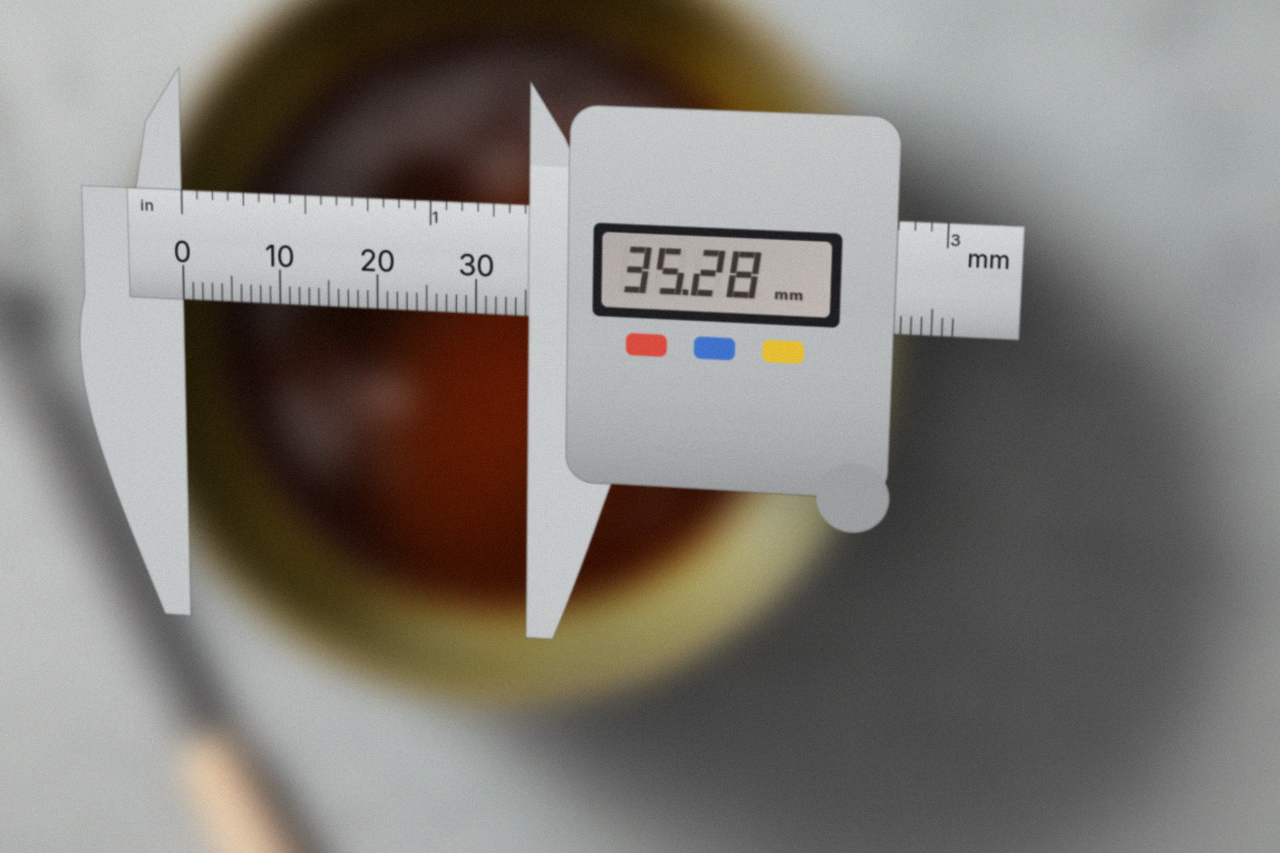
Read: 35.28mm
